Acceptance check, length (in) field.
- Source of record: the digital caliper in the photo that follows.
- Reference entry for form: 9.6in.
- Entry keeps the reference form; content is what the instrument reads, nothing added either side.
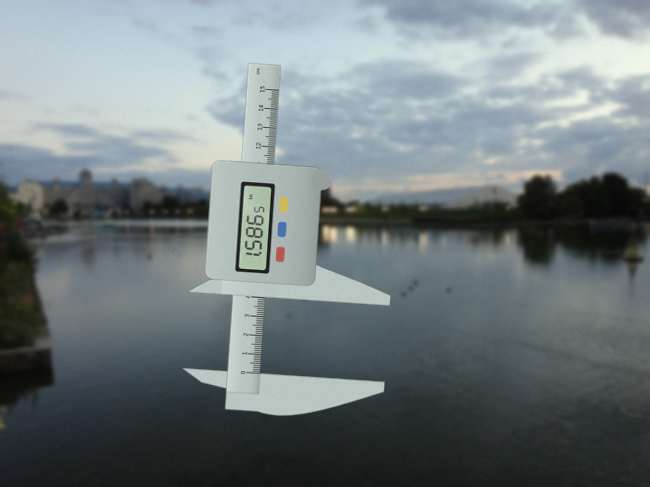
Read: 1.5865in
